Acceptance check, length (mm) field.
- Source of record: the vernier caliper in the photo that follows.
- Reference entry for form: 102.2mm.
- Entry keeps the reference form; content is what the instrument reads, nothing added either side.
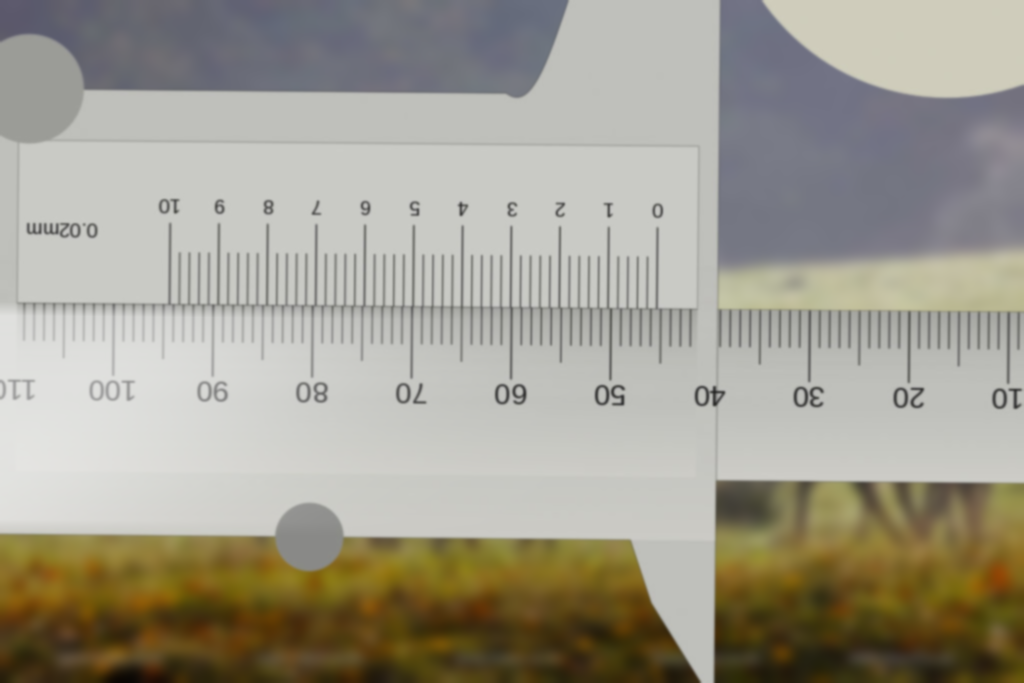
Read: 45.4mm
